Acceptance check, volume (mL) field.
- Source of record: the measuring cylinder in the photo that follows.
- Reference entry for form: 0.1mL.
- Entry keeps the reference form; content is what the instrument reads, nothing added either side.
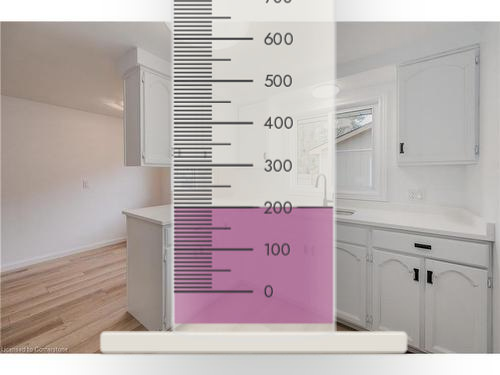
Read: 200mL
